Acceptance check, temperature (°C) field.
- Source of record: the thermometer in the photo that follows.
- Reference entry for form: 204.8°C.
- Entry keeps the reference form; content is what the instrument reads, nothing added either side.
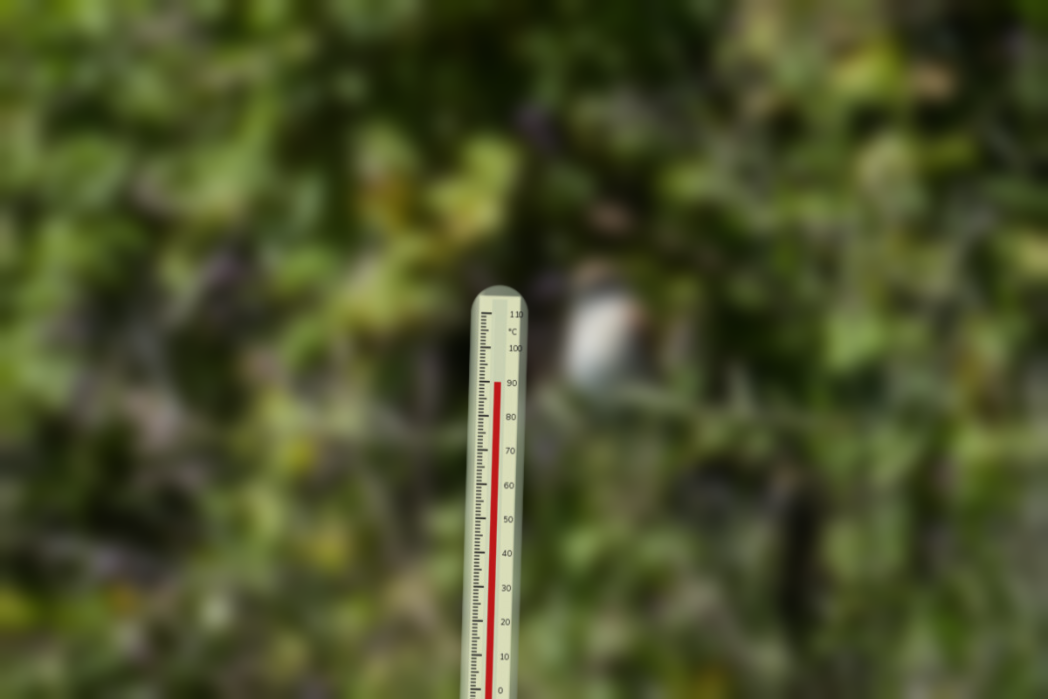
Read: 90°C
